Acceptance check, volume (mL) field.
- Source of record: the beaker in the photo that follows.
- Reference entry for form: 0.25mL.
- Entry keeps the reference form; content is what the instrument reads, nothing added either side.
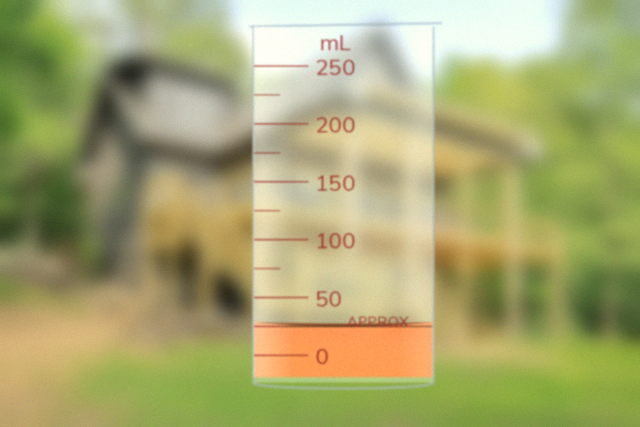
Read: 25mL
